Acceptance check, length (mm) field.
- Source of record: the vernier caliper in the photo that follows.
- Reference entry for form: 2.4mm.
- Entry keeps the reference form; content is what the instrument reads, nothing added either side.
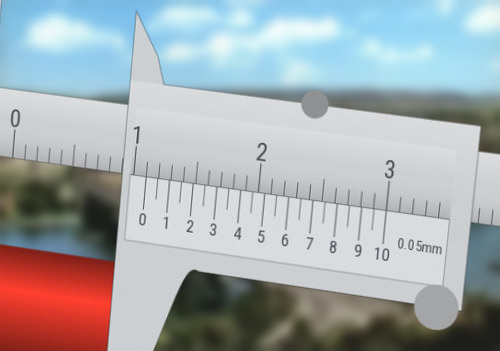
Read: 11.0mm
